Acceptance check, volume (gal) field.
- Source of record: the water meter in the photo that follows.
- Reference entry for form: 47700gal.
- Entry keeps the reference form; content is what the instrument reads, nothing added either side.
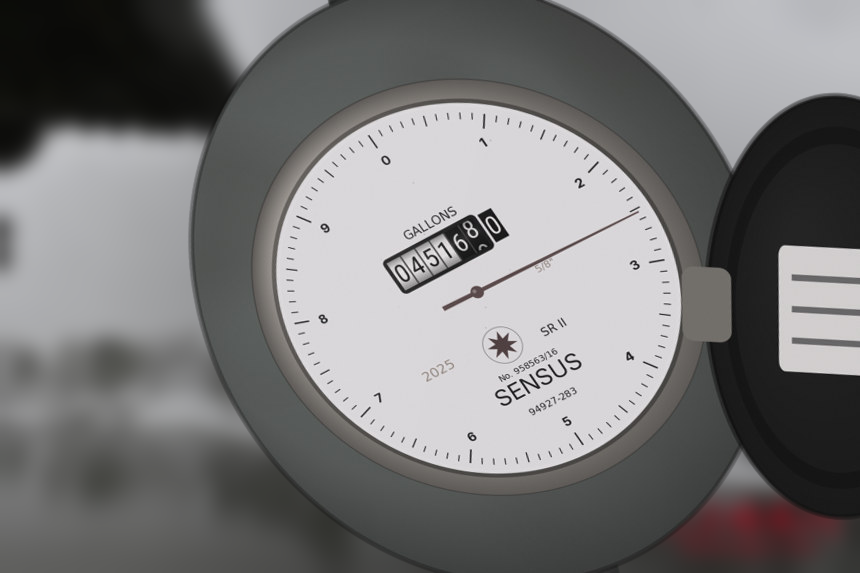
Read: 451682.5gal
